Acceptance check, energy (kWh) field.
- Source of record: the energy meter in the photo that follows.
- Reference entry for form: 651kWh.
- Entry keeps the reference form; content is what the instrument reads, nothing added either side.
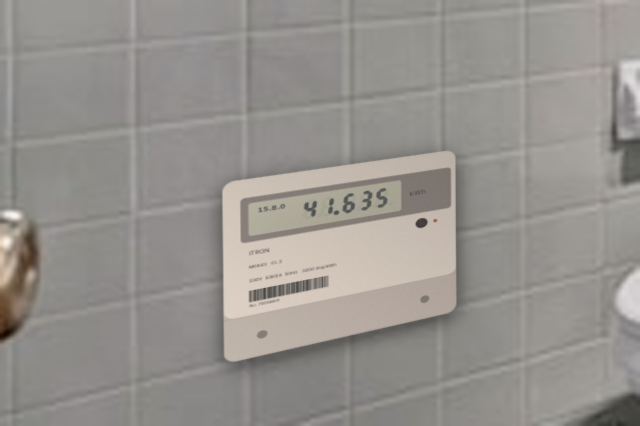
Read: 41.635kWh
